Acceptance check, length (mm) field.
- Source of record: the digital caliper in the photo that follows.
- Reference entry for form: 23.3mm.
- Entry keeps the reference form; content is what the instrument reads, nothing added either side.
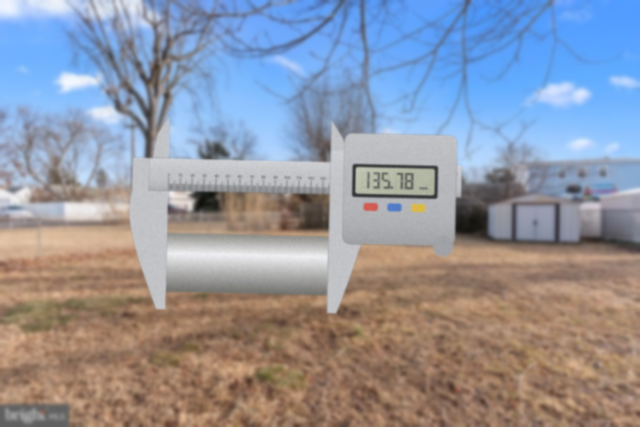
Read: 135.78mm
